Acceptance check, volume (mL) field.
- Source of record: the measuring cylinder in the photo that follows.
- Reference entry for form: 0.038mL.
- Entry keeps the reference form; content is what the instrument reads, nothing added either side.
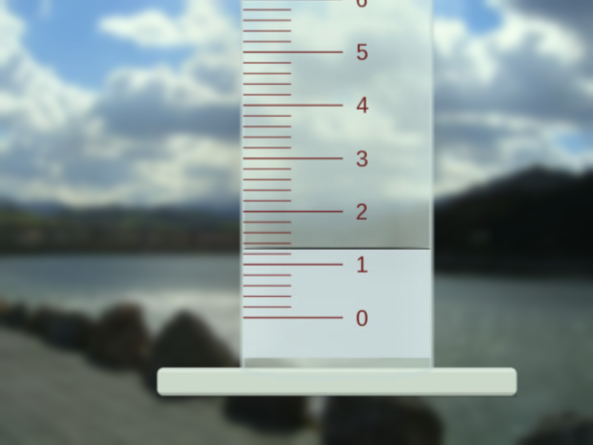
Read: 1.3mL
